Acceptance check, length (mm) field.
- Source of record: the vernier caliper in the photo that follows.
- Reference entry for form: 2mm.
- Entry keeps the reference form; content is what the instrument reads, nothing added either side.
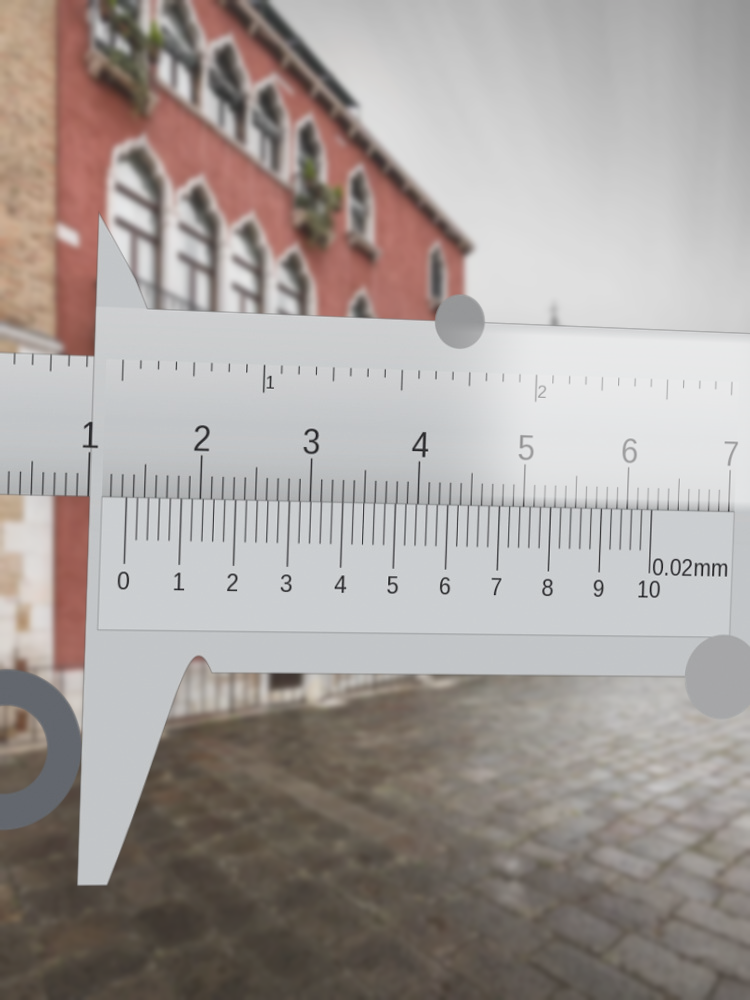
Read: 13.4mm
